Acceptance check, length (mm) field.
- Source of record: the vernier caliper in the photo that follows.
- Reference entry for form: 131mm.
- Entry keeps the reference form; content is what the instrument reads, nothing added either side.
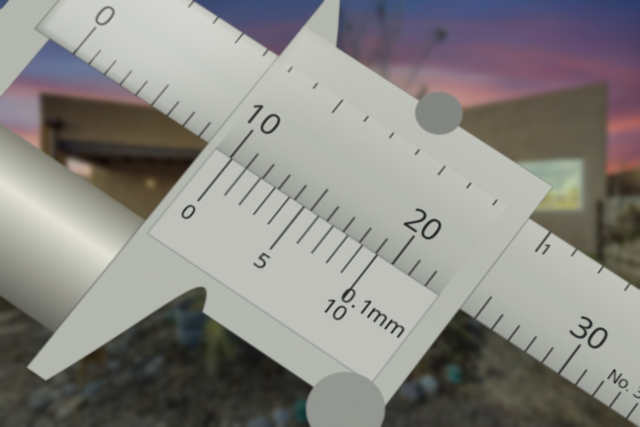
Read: 10.1mm
